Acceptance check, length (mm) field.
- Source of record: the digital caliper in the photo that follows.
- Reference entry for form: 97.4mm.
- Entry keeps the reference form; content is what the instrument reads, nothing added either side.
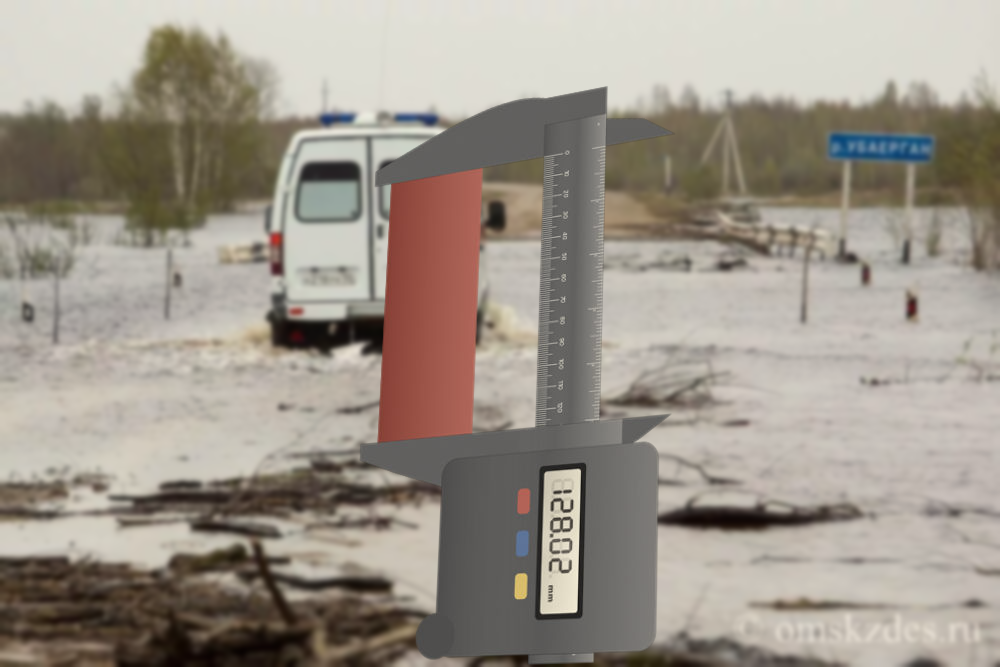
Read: 128.02mm
